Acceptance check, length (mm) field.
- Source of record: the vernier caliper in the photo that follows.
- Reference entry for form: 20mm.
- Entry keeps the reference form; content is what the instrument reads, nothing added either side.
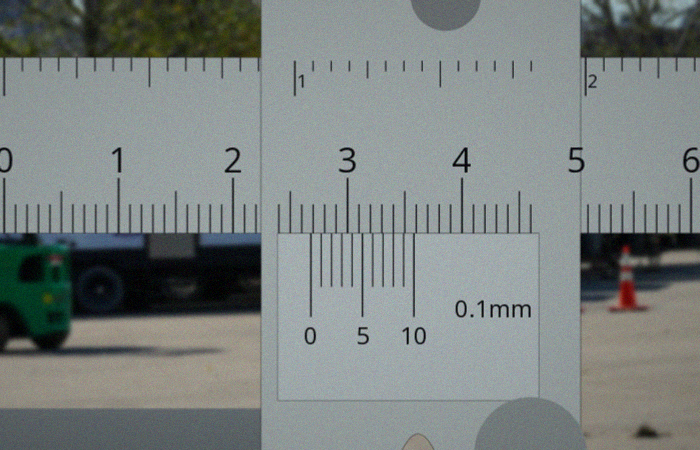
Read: 26.8mm
